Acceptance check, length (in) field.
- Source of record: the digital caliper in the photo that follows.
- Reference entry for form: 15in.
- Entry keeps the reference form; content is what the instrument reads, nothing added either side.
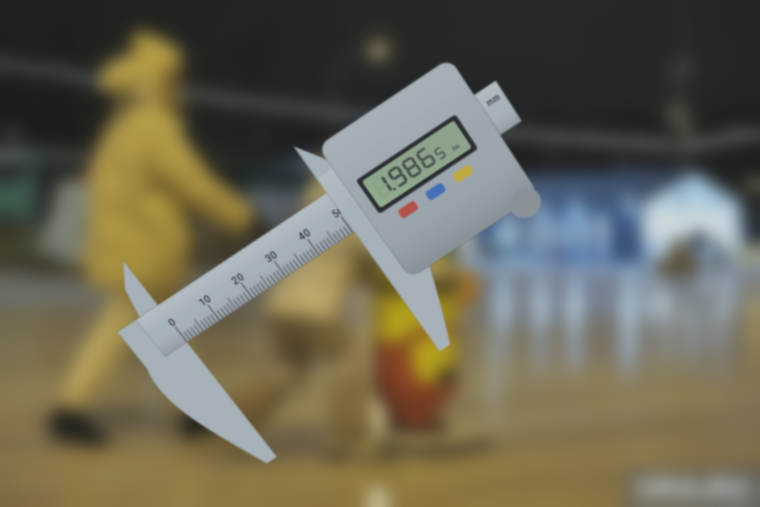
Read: 1.9865in
